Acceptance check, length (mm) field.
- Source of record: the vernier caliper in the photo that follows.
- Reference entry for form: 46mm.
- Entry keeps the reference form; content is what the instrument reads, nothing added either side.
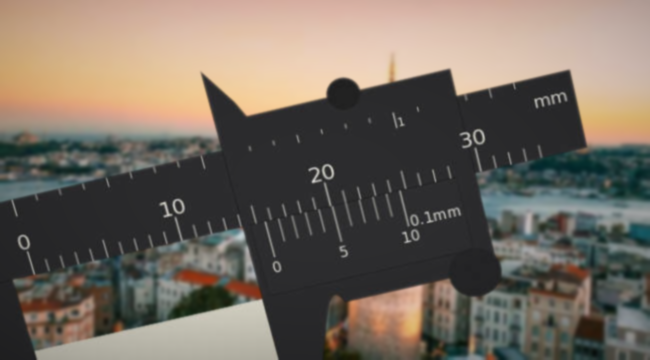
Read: 15.6mm
